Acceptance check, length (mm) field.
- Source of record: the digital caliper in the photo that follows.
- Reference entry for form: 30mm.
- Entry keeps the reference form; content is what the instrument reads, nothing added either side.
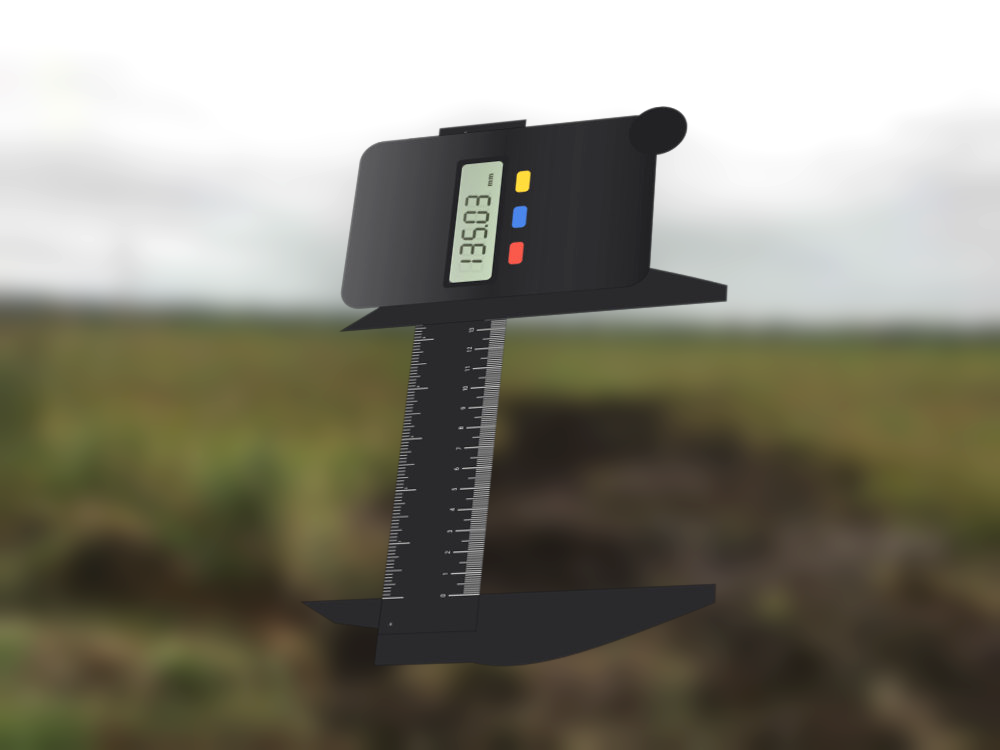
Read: 135.03mm
